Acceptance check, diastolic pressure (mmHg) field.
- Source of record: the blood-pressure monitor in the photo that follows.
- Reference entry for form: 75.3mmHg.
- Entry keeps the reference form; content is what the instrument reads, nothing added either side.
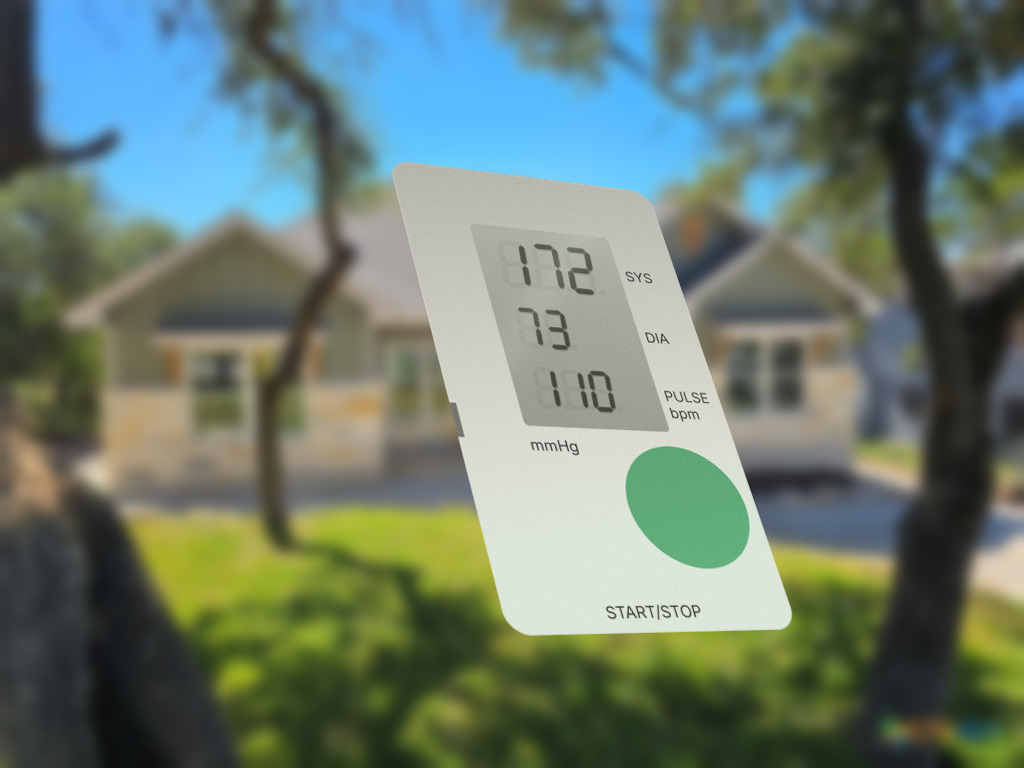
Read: 73mmHg
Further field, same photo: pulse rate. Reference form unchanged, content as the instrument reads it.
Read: 110bpm
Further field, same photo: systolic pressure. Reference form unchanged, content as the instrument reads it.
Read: 172mmHg
